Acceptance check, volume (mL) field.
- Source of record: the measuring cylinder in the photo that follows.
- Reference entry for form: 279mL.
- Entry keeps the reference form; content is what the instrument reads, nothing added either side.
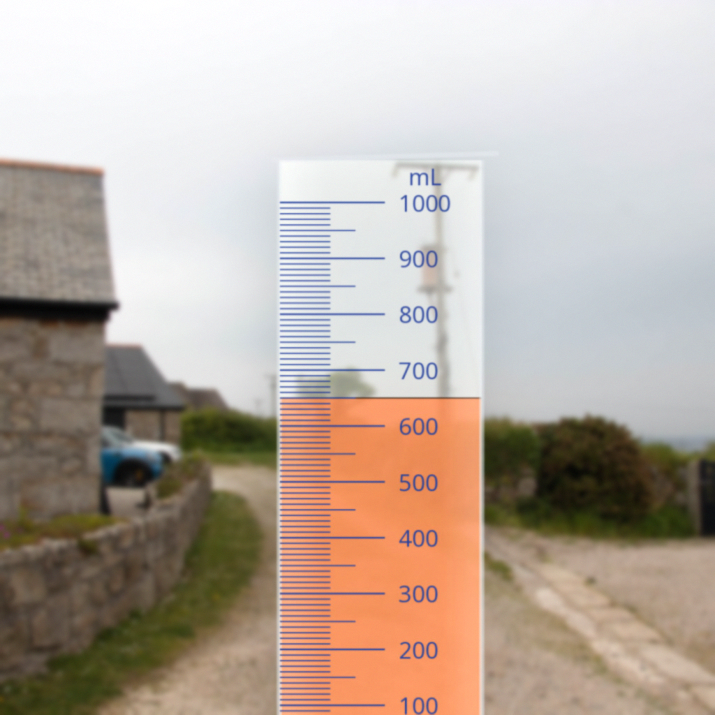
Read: 650mL
